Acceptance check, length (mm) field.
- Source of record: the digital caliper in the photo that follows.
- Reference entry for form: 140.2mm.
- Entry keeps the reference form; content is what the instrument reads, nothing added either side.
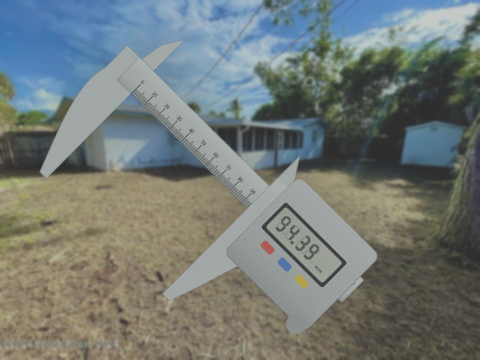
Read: 94.39mm
